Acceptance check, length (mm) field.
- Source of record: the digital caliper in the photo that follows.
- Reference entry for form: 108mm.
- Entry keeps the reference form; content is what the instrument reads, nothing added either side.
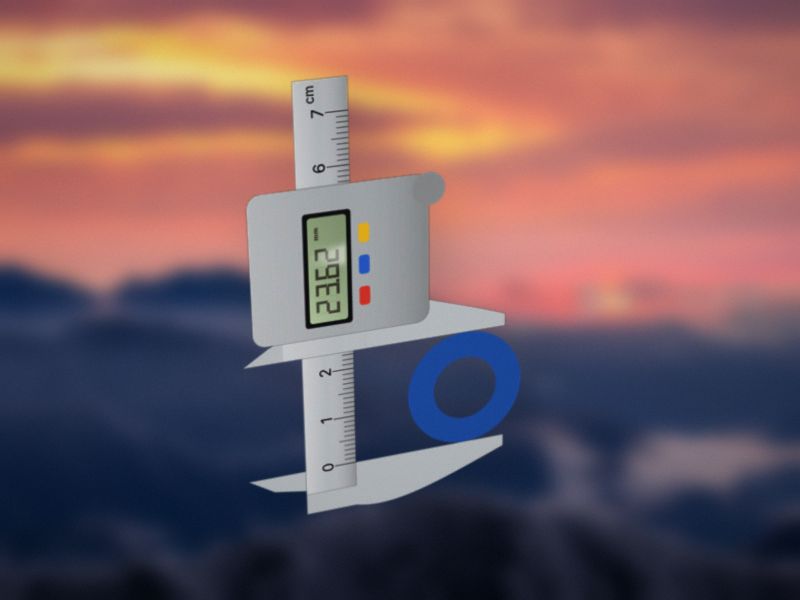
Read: 23.62mm
